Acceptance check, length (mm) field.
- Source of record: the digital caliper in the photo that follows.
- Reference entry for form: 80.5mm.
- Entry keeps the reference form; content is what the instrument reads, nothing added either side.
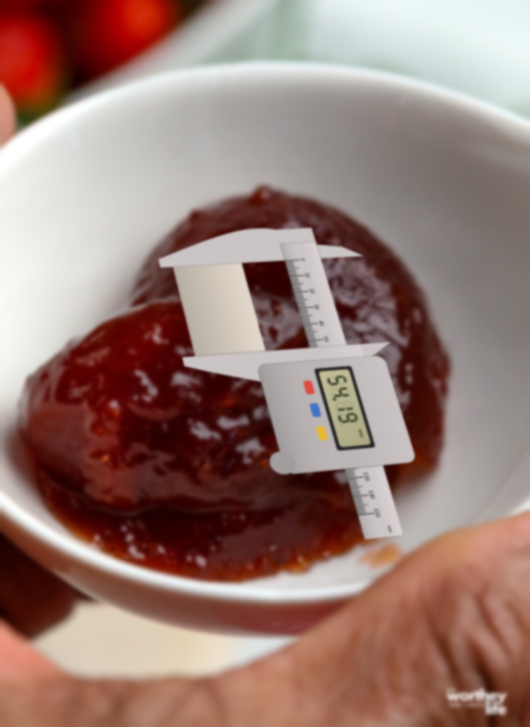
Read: 54.19mm
